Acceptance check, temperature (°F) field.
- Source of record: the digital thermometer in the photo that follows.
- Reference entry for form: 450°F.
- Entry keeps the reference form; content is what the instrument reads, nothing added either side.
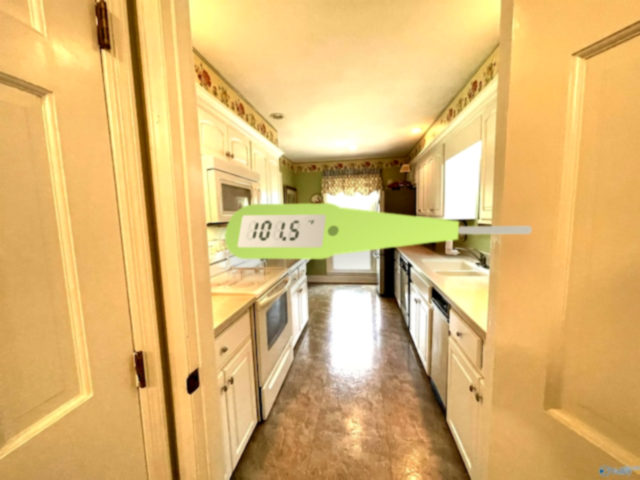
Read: 101.5°F
